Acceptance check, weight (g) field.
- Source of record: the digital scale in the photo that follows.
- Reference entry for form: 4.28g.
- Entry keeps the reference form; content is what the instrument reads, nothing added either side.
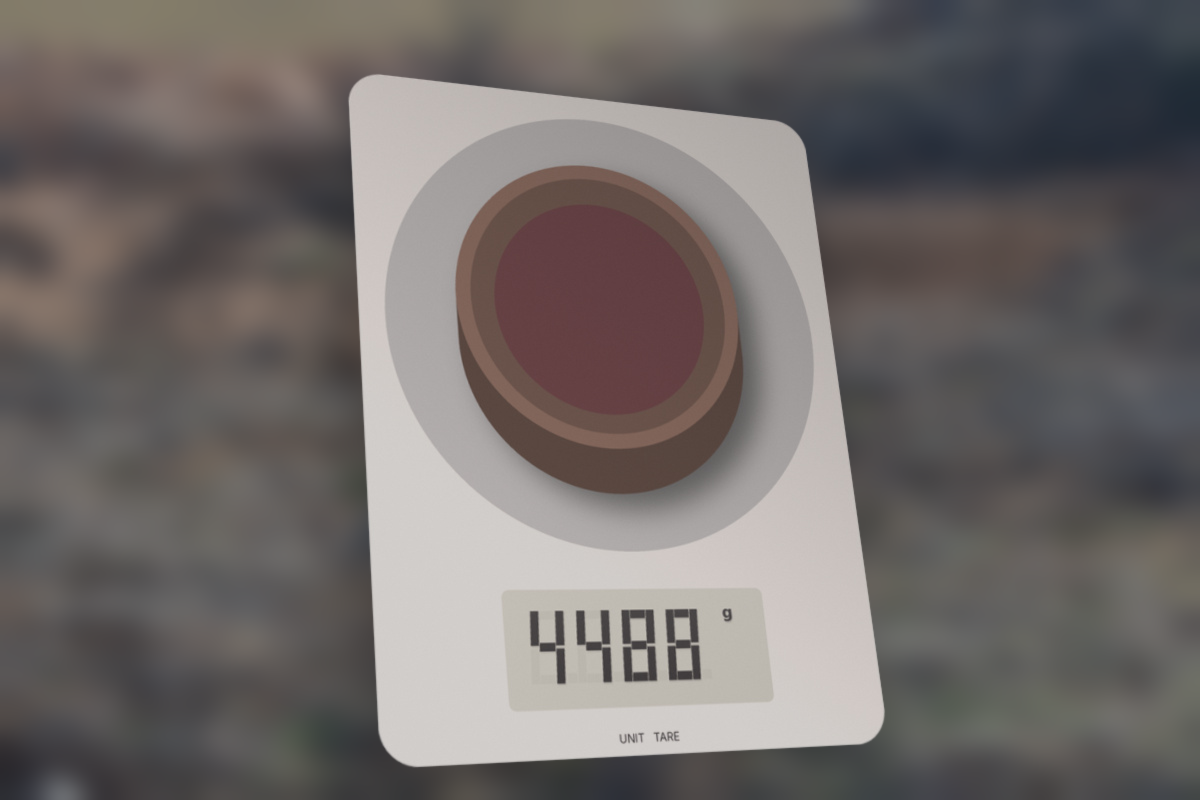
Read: 4488g
